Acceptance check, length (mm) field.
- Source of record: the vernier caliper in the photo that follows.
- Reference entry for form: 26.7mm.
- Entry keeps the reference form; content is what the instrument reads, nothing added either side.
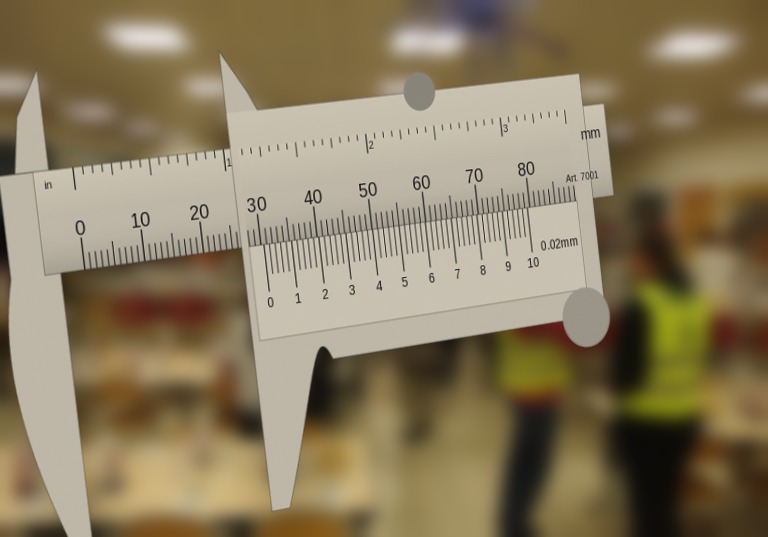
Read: 30.5mm
